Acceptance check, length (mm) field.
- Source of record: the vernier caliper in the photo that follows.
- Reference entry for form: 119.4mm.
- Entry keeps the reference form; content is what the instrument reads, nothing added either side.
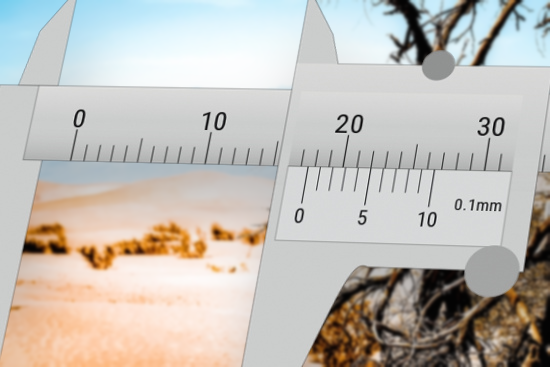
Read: 17.5mm
